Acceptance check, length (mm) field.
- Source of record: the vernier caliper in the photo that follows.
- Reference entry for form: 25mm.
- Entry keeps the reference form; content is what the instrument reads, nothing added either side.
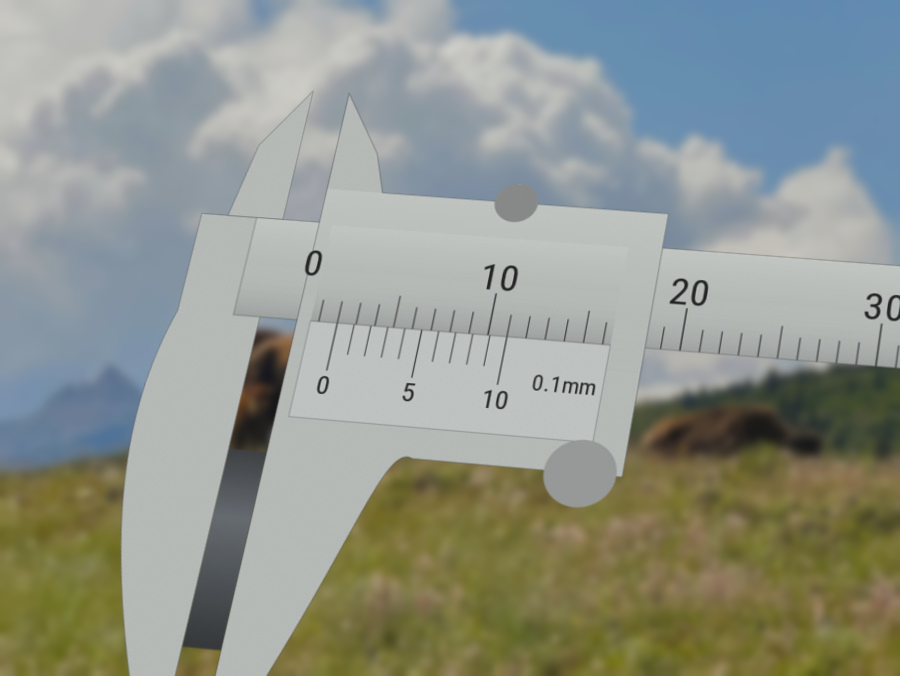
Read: 2.0mm
